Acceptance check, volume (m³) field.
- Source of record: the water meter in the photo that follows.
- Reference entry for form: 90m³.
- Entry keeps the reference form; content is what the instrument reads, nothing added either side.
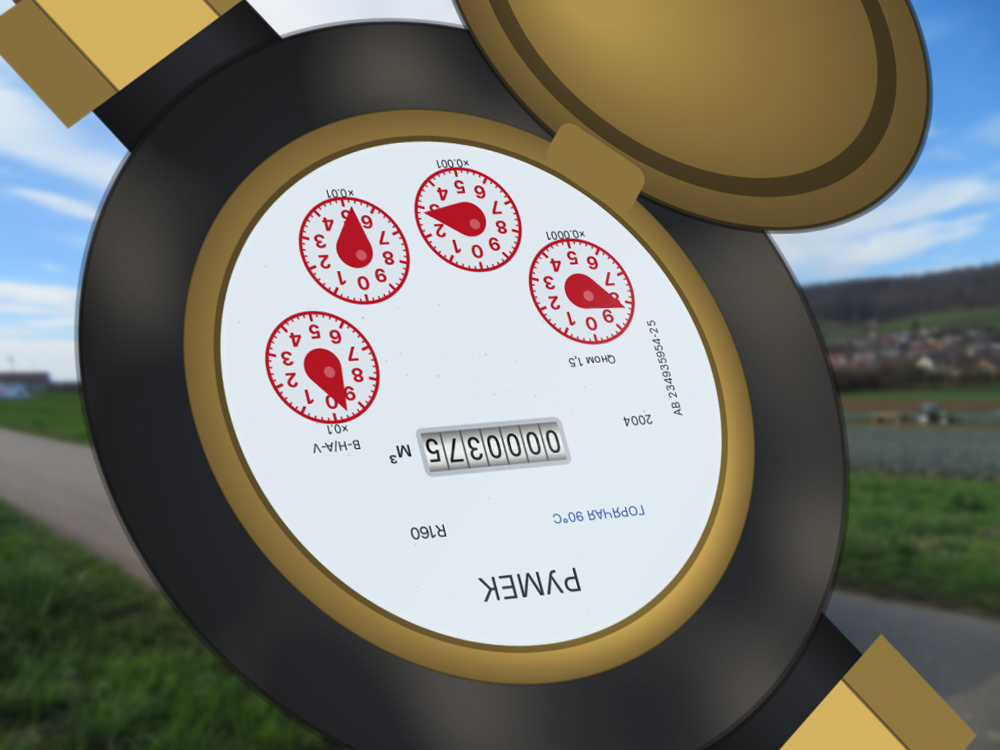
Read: 374.9528m³
